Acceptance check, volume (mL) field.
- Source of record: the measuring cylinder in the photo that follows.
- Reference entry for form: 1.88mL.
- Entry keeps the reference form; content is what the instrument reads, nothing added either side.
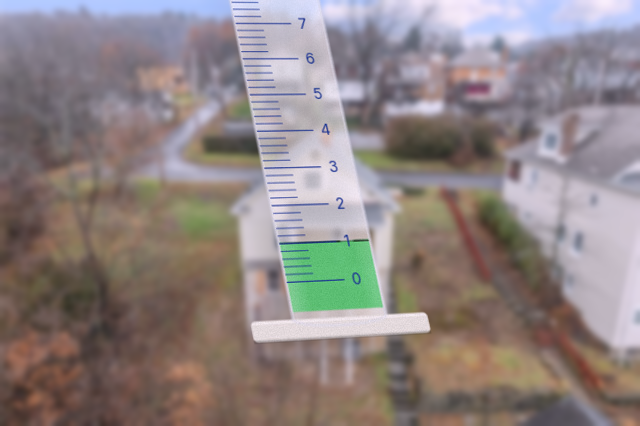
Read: 1mL
